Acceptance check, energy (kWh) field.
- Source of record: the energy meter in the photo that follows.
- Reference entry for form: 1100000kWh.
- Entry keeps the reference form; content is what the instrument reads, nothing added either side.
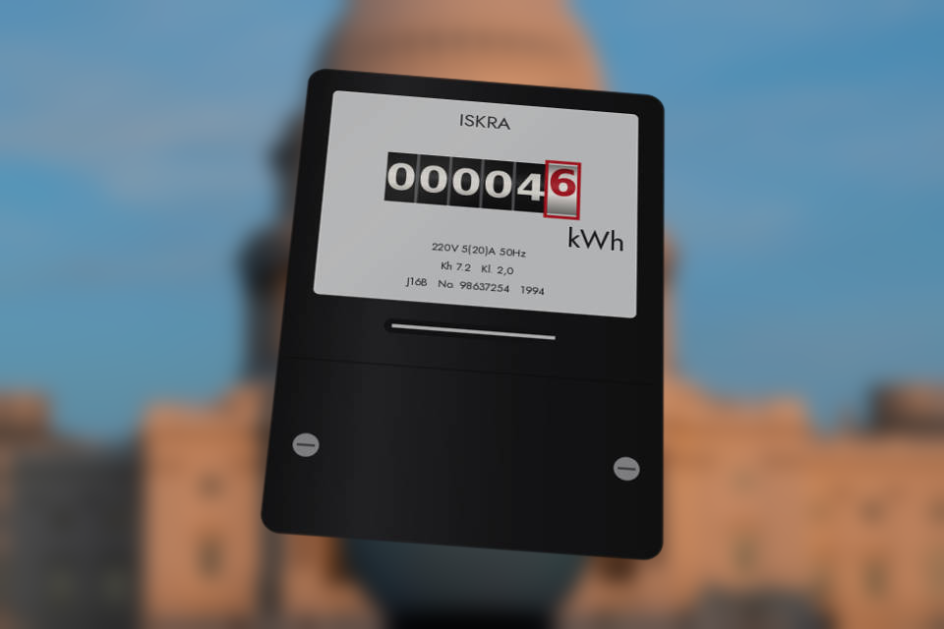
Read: 4.6kWh
